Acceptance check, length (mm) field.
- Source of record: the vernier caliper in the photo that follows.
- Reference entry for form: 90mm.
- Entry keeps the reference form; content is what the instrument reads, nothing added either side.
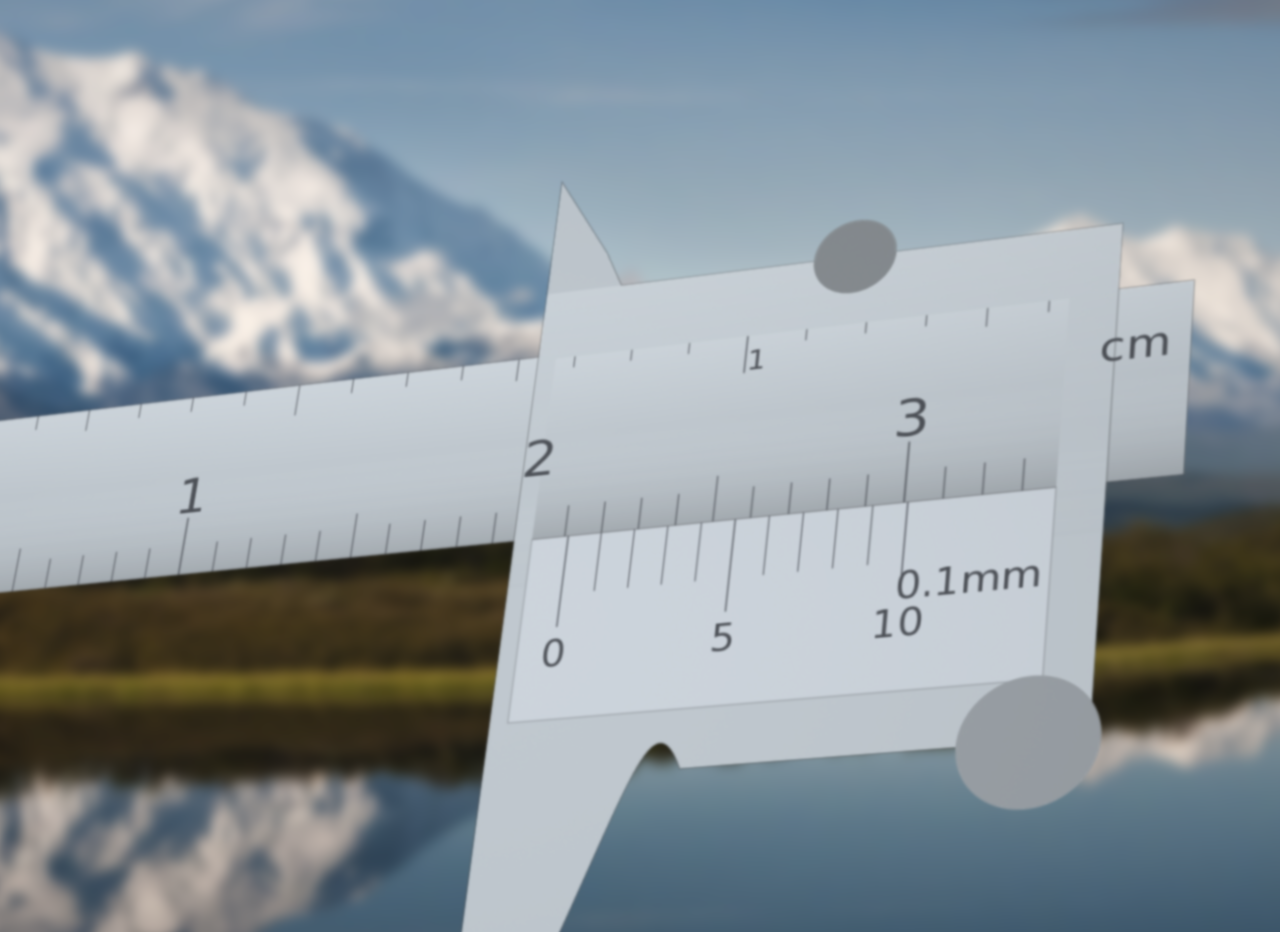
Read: 21.1mm
